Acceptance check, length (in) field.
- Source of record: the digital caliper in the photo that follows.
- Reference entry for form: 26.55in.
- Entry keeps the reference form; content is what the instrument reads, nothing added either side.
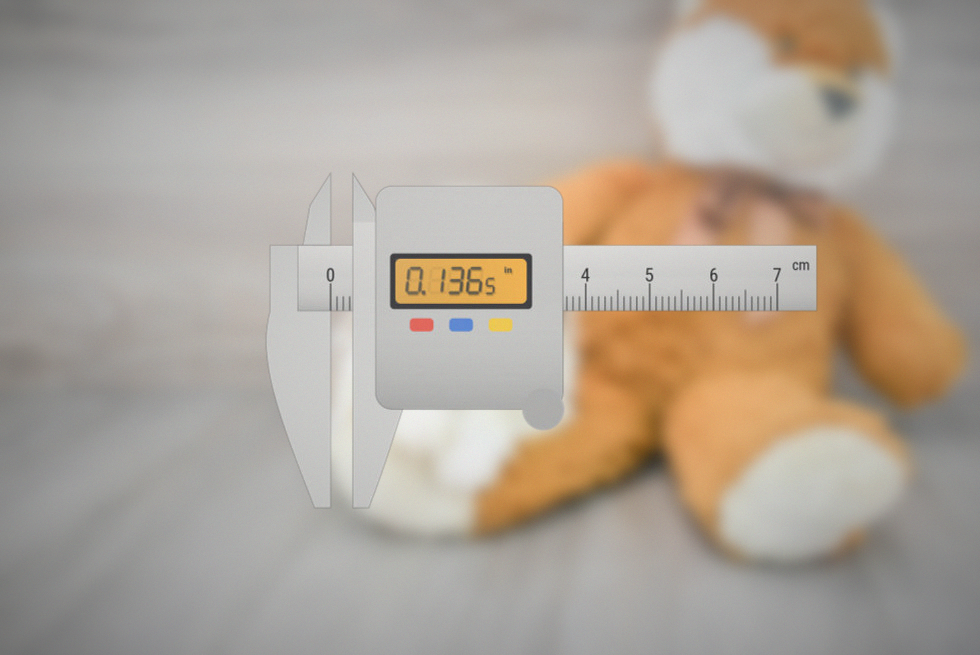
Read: 0.1365in
